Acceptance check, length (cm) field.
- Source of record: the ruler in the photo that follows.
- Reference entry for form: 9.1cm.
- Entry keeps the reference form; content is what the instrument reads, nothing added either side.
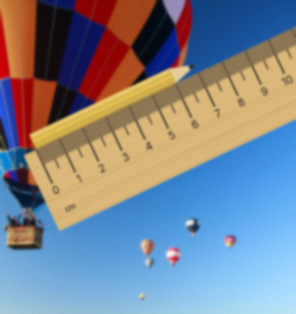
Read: 7cm
